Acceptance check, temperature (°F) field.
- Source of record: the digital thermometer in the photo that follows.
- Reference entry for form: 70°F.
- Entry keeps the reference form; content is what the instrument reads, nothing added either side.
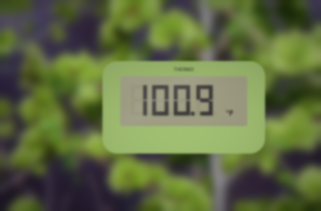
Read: 100.9°F
